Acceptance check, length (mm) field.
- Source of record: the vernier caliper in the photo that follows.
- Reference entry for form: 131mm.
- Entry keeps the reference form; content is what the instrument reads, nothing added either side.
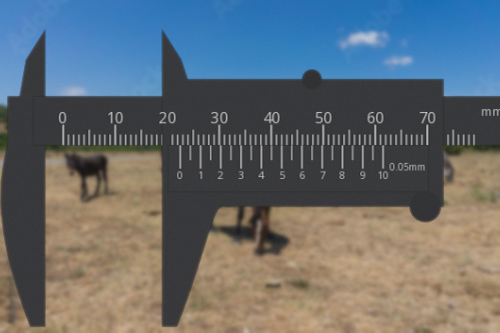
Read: 22.5mm
